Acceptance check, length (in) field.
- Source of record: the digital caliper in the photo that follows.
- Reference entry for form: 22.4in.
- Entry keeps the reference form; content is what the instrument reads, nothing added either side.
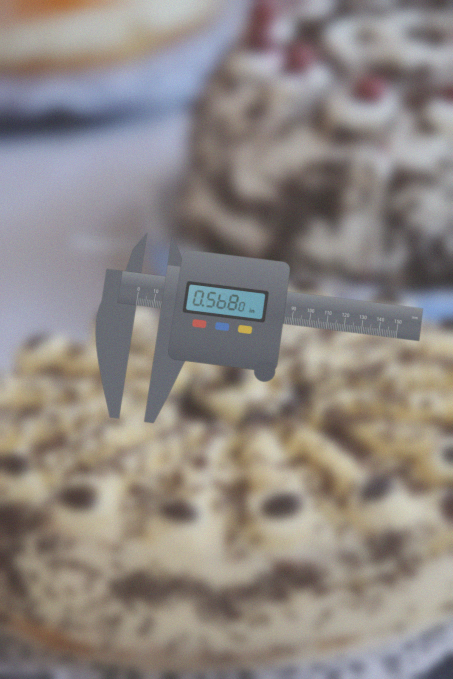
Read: 0.5680in
